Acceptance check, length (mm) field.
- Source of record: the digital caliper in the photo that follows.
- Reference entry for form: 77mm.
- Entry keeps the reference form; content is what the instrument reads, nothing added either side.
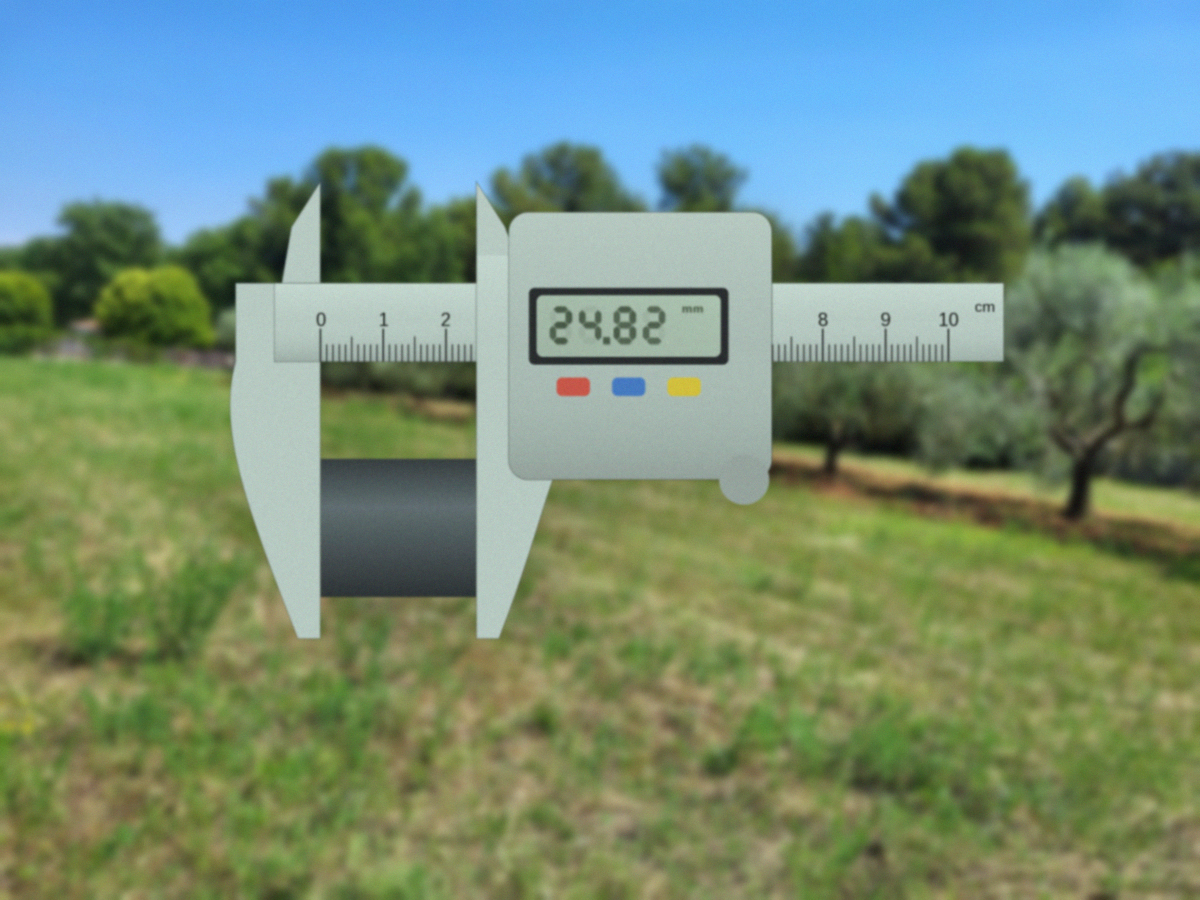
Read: 24.82mm
